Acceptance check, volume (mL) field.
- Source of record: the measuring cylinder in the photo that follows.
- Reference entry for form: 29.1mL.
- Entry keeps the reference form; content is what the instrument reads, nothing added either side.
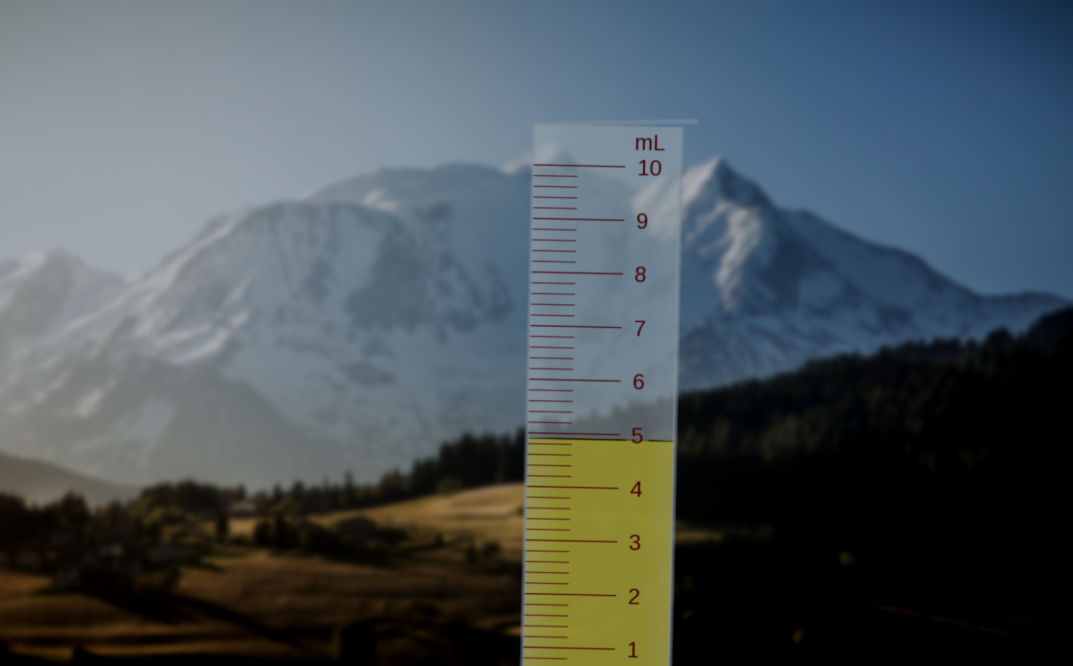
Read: 4.9mL
